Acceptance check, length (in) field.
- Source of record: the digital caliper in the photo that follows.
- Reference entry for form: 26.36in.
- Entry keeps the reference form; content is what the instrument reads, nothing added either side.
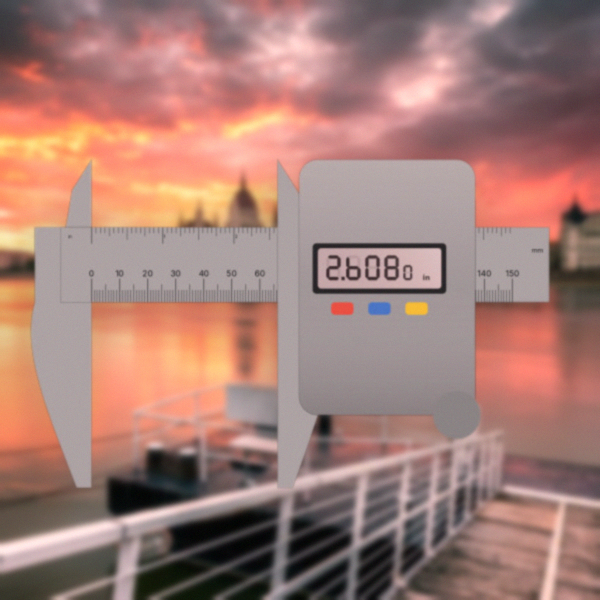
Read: 2.6080in
